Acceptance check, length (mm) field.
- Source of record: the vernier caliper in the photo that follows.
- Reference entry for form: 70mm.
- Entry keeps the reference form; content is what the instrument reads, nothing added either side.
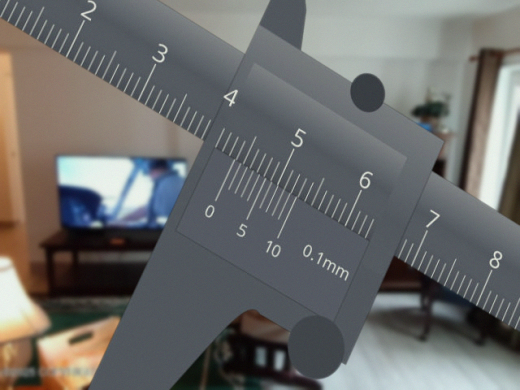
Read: 43.8mm
